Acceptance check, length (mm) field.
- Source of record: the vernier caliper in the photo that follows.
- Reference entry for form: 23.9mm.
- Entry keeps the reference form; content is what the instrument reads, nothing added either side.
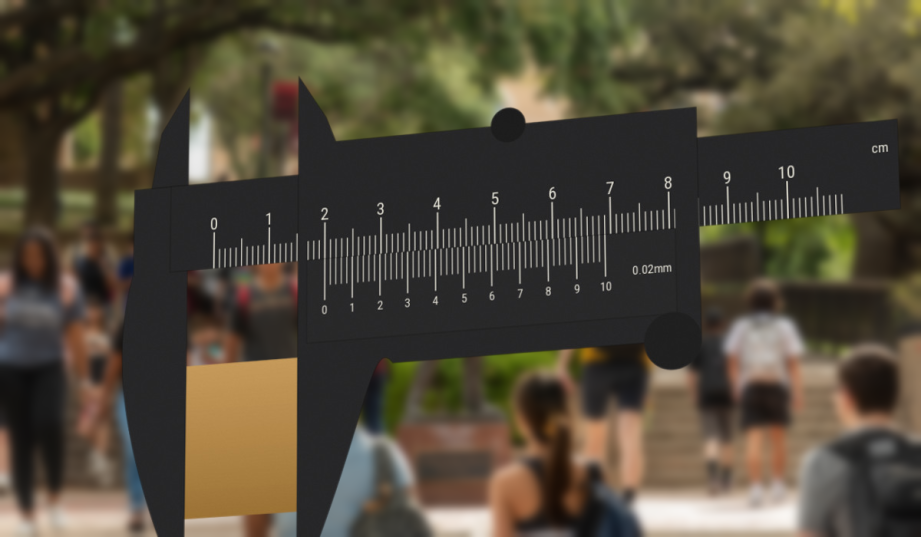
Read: 20.0mm
